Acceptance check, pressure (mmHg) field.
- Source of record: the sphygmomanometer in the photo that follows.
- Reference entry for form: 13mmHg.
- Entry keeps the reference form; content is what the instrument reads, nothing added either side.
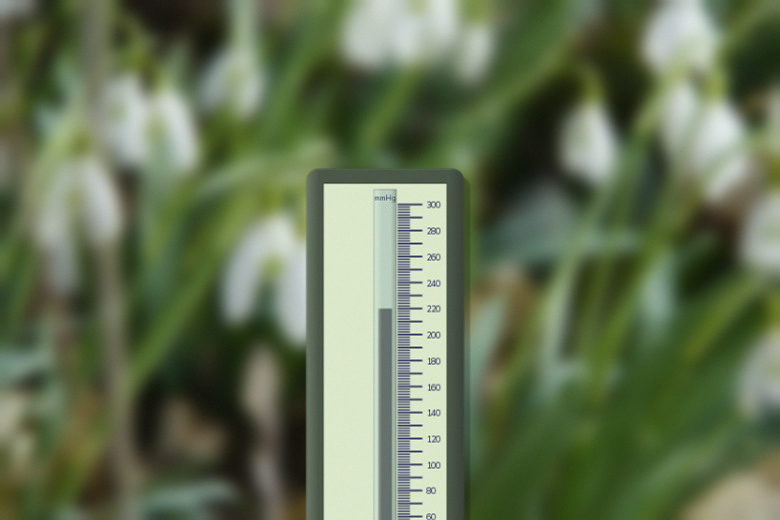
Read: 220mmHg
